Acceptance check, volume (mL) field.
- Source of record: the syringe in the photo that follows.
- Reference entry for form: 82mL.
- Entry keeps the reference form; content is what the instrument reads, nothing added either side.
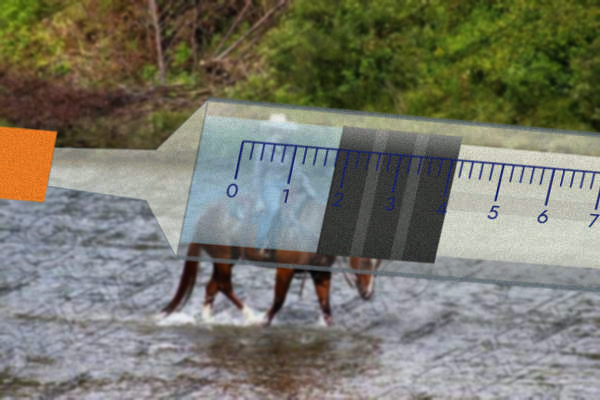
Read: 1.8mL
